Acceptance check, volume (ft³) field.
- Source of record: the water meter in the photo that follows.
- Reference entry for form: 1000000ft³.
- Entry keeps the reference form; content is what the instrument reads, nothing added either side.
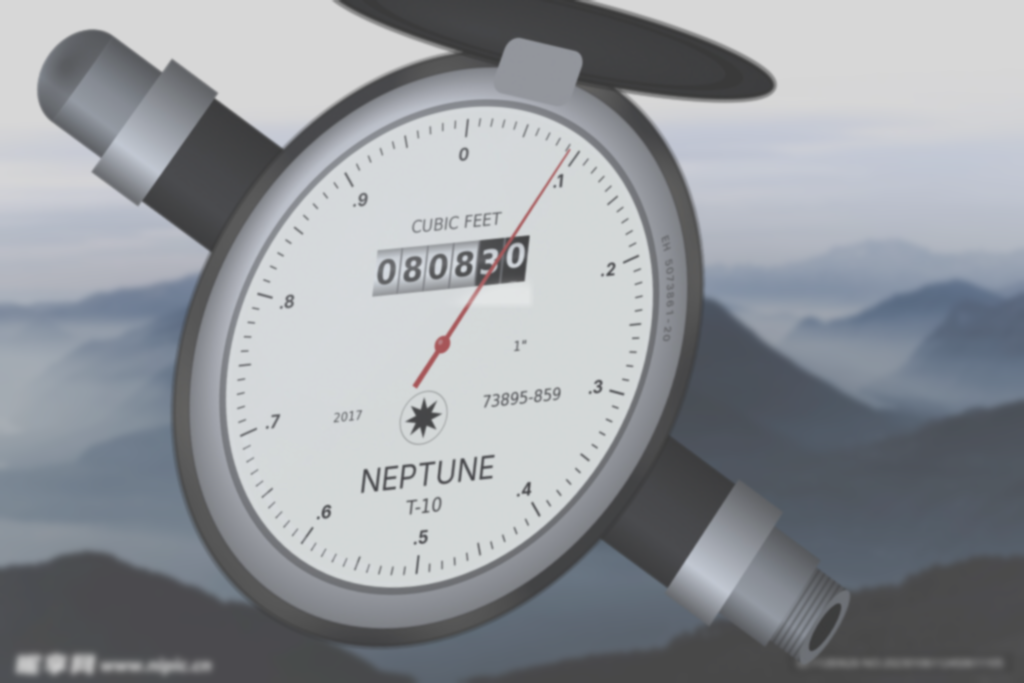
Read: 80830.09ft³
